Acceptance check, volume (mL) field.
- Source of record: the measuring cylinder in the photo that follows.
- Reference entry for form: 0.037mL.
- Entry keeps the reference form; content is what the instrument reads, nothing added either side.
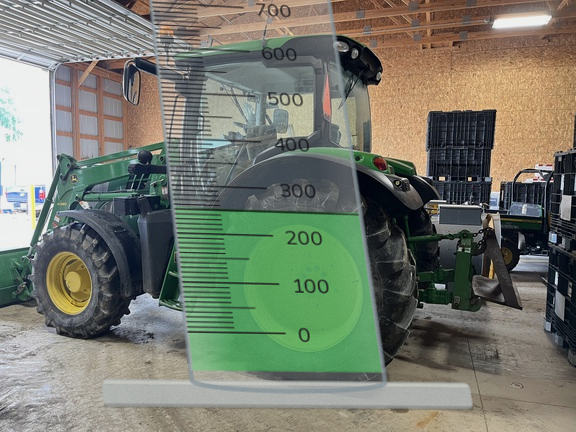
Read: 250mL
